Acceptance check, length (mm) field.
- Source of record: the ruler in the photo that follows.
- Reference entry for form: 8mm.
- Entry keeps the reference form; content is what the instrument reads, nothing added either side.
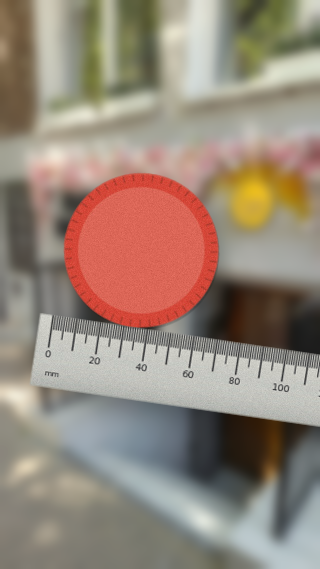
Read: 65mm
